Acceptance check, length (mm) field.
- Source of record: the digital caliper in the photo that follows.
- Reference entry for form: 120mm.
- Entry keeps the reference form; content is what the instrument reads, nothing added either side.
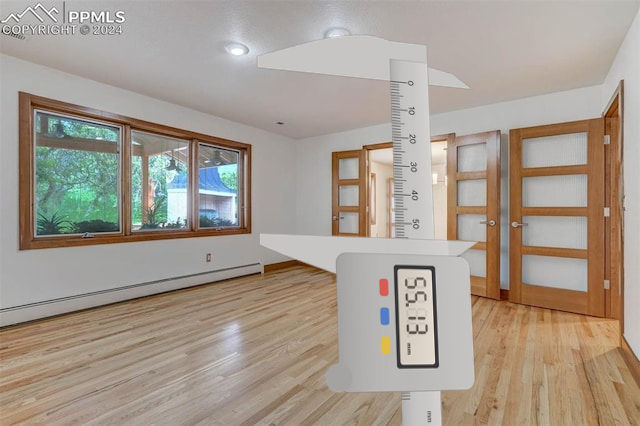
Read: 55.13mm
